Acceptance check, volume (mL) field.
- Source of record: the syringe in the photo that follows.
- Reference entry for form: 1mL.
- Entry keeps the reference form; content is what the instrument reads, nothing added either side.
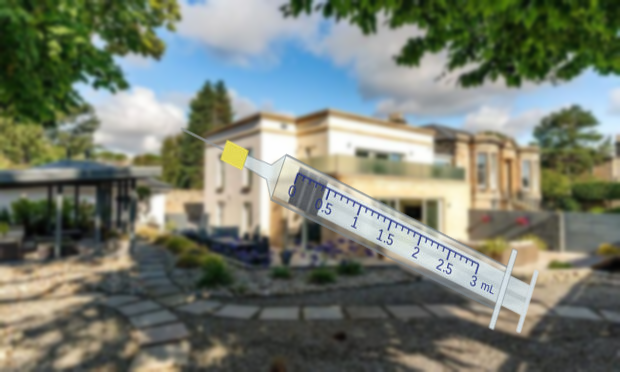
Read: 0mL
